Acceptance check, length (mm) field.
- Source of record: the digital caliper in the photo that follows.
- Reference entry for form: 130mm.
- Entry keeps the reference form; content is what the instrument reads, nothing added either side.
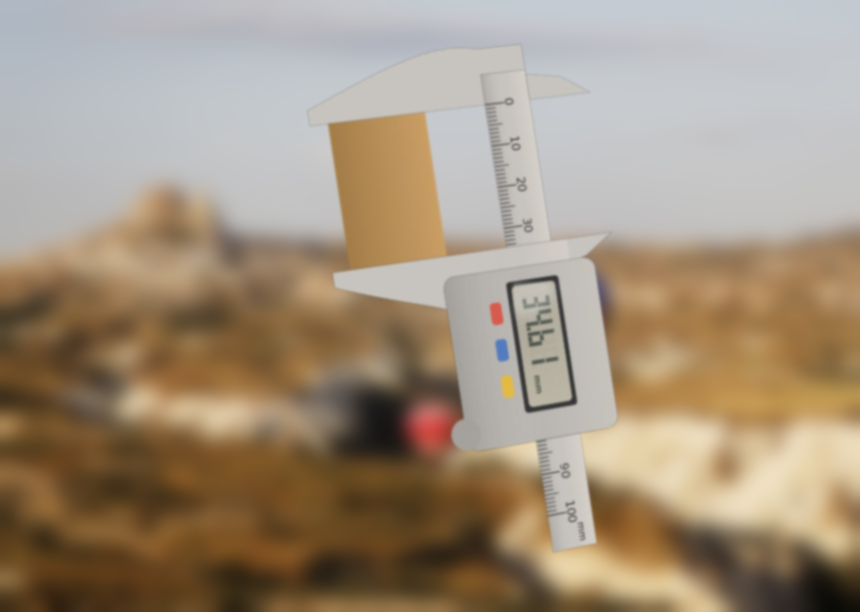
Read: 34.61mm
